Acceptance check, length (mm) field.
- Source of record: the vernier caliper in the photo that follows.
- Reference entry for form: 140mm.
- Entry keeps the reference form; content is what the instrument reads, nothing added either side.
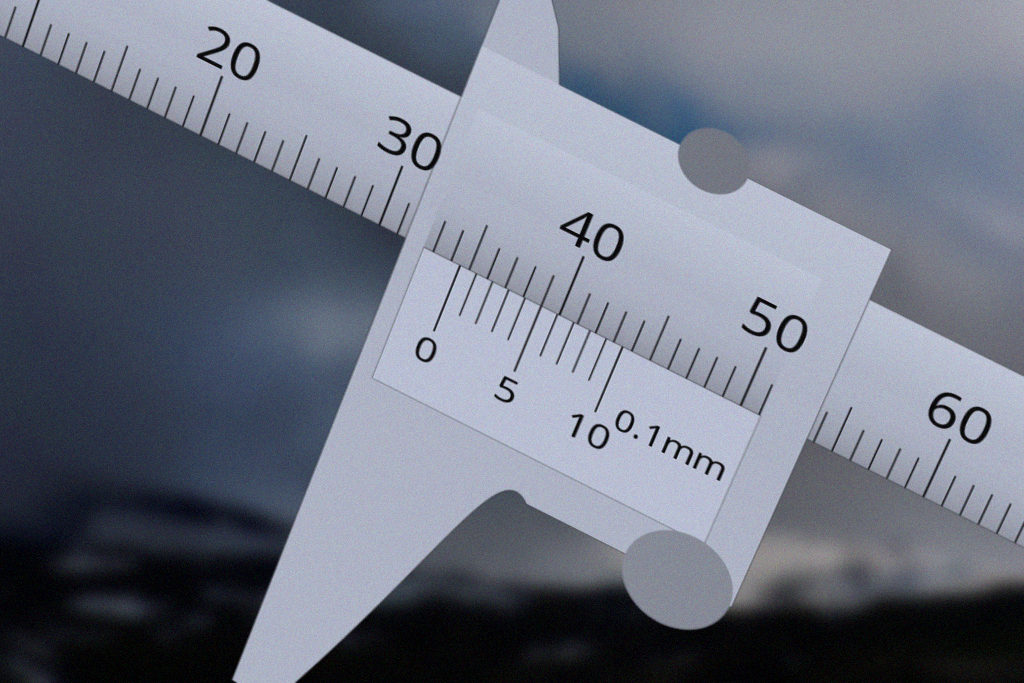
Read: 34.5mm
